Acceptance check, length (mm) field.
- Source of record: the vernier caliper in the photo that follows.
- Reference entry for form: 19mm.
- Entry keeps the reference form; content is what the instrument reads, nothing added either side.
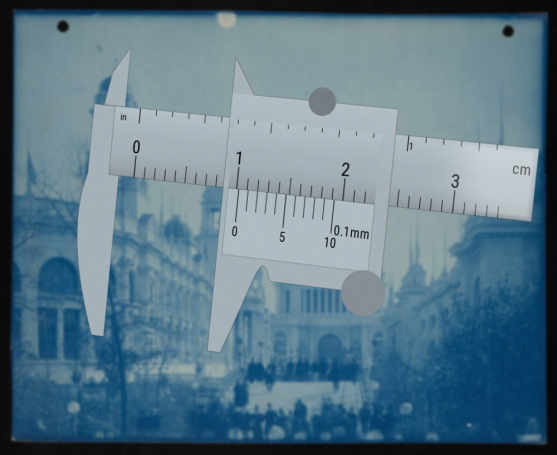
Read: 10.2mm
